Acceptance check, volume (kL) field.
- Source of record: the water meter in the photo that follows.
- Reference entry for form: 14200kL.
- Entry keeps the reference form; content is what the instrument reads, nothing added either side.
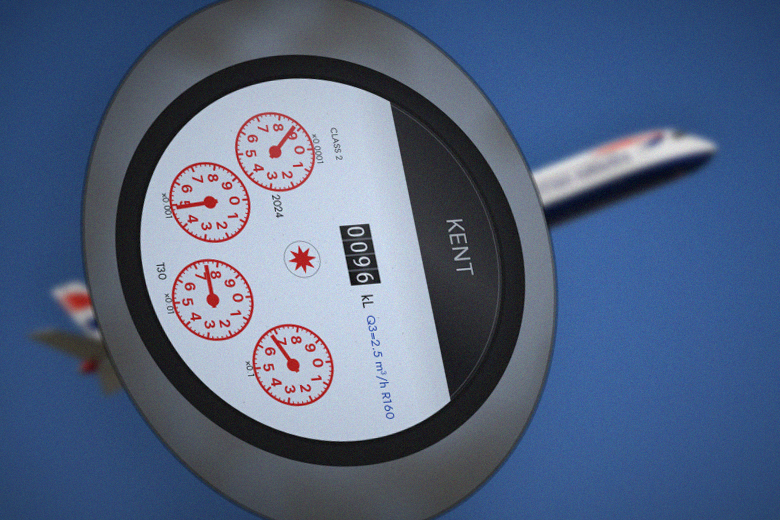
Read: 96.6748kL
